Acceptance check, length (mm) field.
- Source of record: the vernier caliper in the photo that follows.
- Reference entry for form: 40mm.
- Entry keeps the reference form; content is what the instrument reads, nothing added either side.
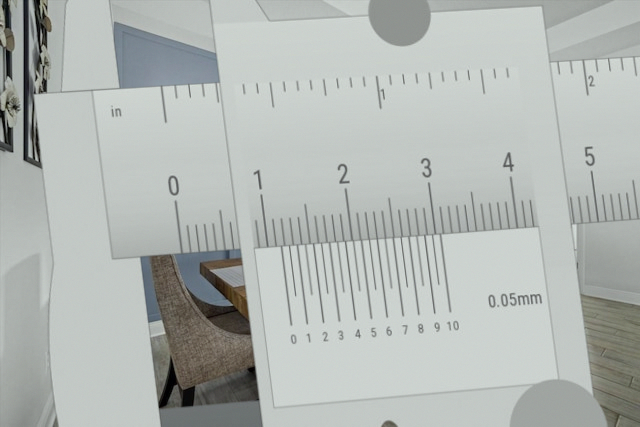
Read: 11.6mm
